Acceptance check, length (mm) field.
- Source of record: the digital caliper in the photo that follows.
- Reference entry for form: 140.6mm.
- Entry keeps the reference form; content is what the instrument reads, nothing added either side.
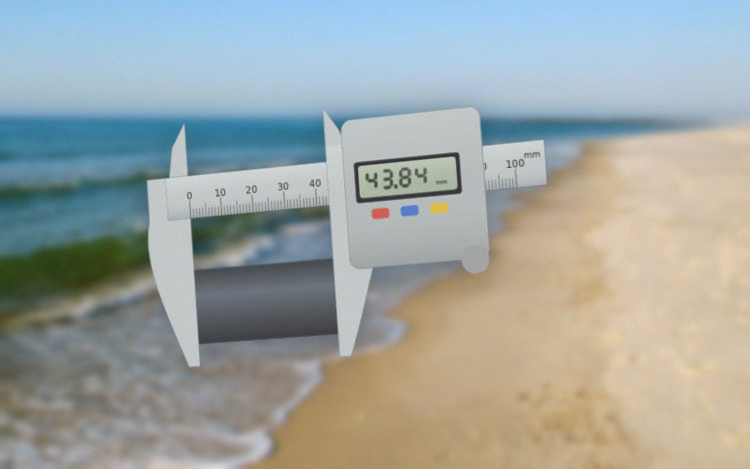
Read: 43.84mm
